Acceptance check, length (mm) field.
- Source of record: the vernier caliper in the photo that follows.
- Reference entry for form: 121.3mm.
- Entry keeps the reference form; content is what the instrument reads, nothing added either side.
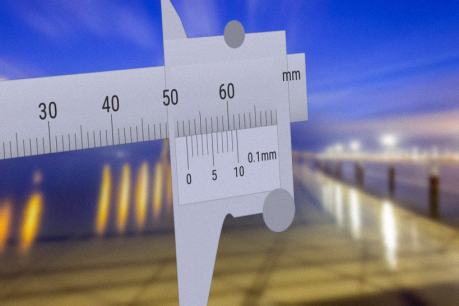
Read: 52.4mm
